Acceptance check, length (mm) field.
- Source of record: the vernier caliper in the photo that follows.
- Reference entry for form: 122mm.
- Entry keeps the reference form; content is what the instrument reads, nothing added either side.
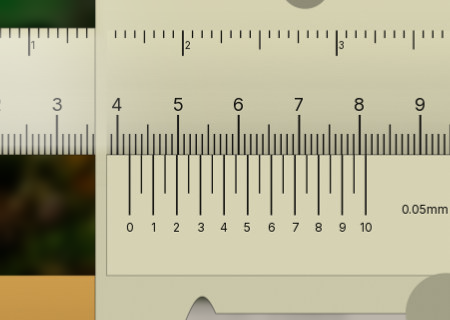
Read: 42.0mm
